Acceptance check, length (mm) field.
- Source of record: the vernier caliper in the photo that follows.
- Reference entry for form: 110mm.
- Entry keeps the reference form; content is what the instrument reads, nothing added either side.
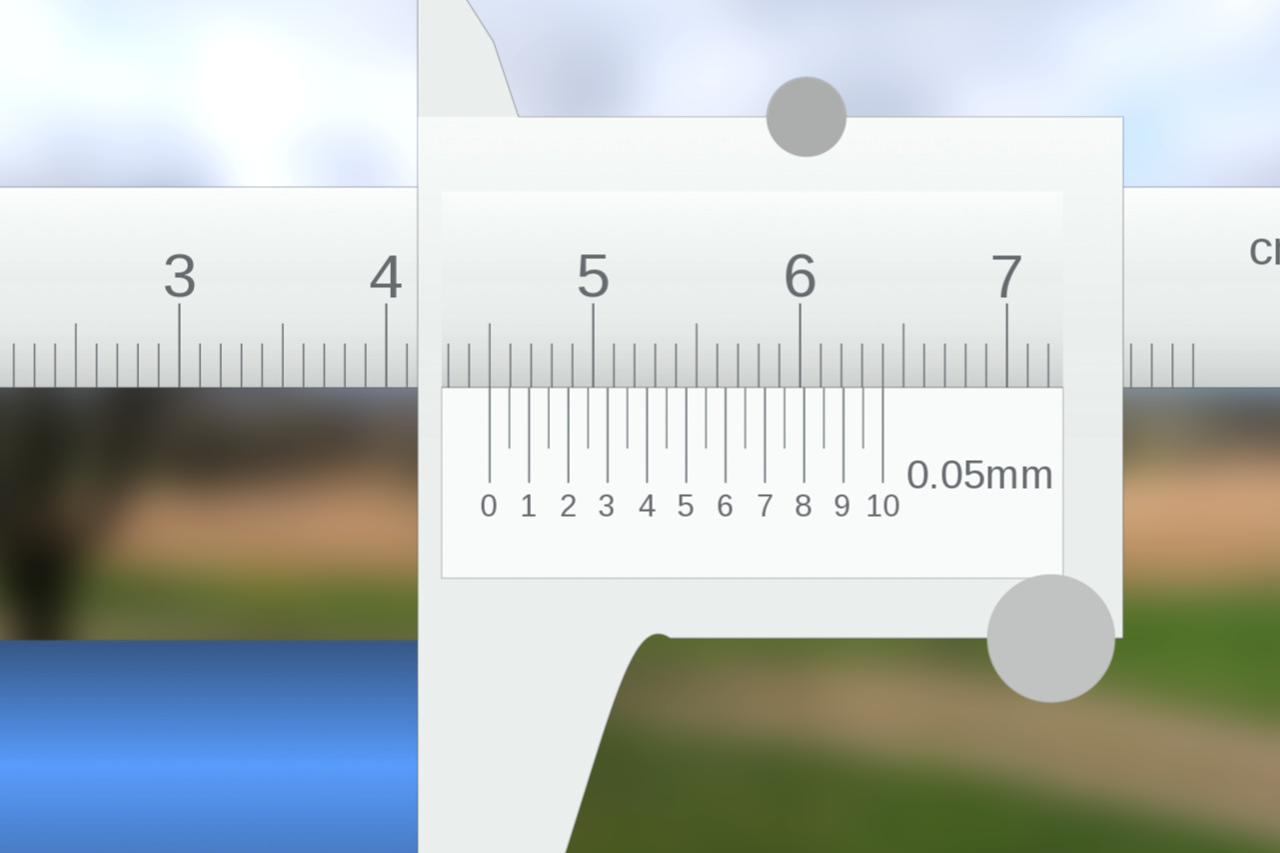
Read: 45.0mm
